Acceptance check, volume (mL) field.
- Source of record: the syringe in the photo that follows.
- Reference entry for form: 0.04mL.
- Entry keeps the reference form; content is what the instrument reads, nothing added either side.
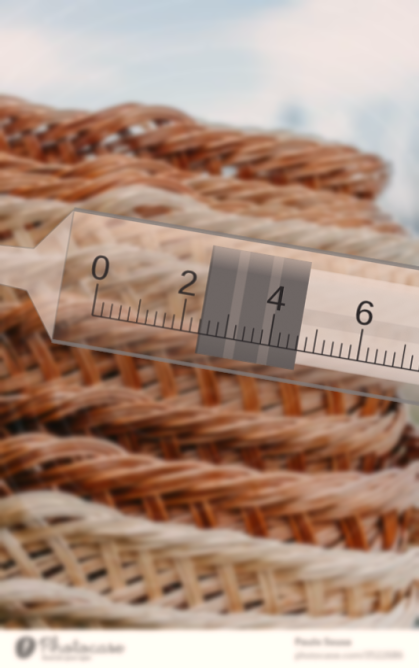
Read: 2.4mL
